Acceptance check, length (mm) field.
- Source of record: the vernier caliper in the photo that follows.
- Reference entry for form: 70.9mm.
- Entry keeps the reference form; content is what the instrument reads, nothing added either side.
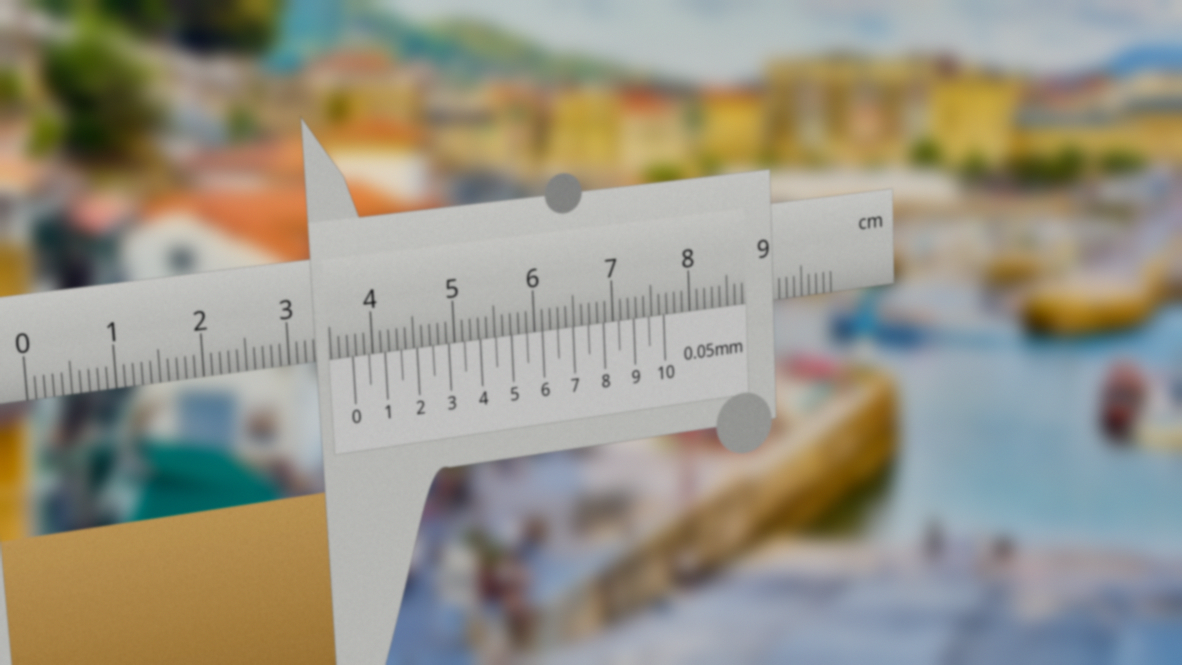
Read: 37.6mm
